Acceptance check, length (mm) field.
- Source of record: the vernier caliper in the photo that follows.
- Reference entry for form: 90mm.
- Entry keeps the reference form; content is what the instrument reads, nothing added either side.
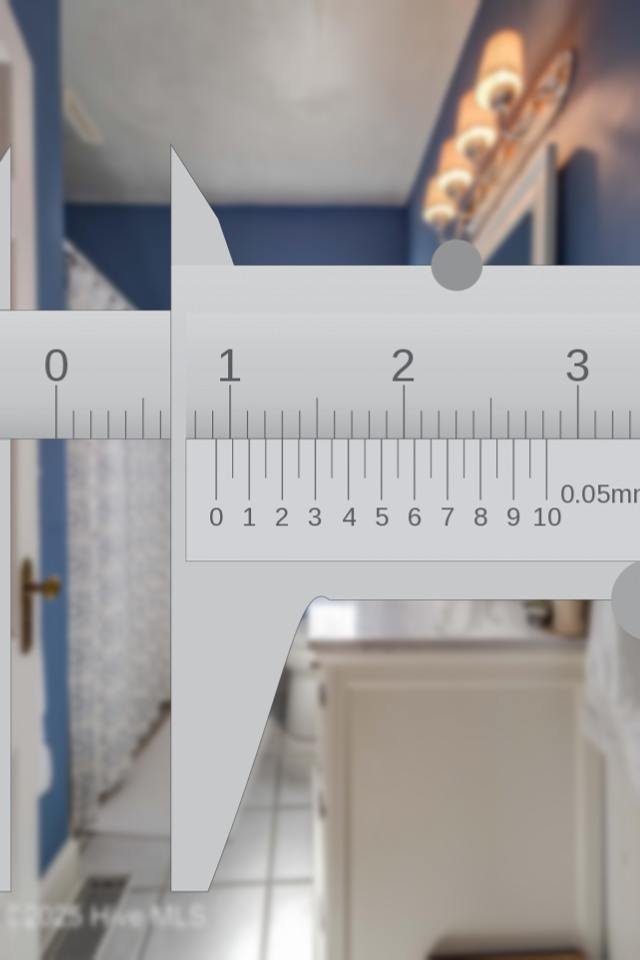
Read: 9.2mm
